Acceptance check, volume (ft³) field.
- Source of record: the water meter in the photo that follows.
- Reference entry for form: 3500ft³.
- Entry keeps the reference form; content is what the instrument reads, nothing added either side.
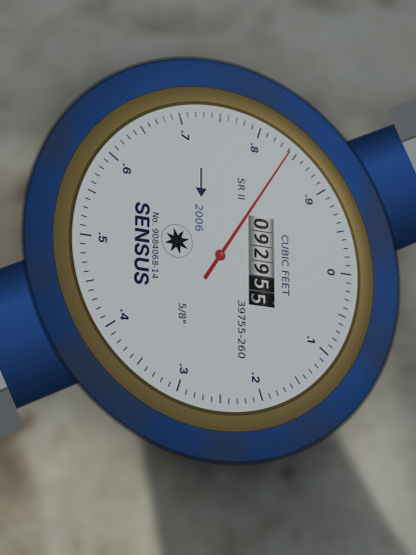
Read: 92954.84ft³
